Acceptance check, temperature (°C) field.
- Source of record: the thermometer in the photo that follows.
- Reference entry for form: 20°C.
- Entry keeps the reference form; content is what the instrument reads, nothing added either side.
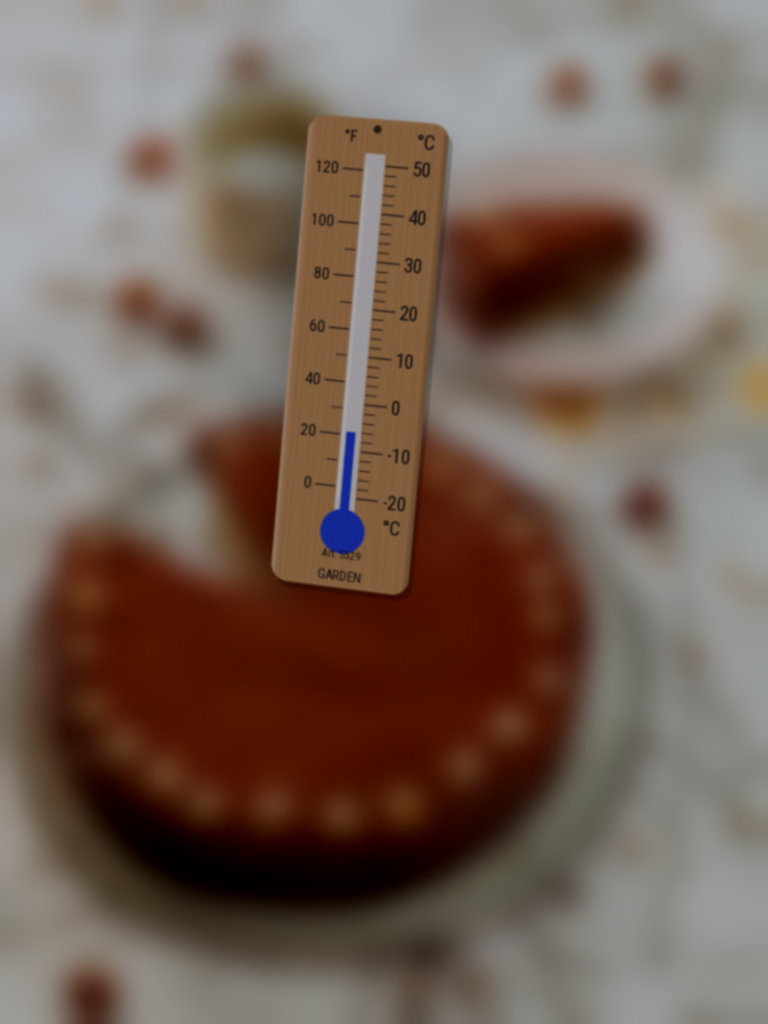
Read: -6°C
